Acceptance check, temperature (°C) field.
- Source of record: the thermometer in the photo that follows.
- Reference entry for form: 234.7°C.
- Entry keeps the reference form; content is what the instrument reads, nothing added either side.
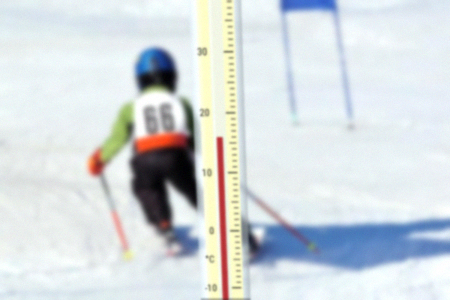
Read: 16°C
